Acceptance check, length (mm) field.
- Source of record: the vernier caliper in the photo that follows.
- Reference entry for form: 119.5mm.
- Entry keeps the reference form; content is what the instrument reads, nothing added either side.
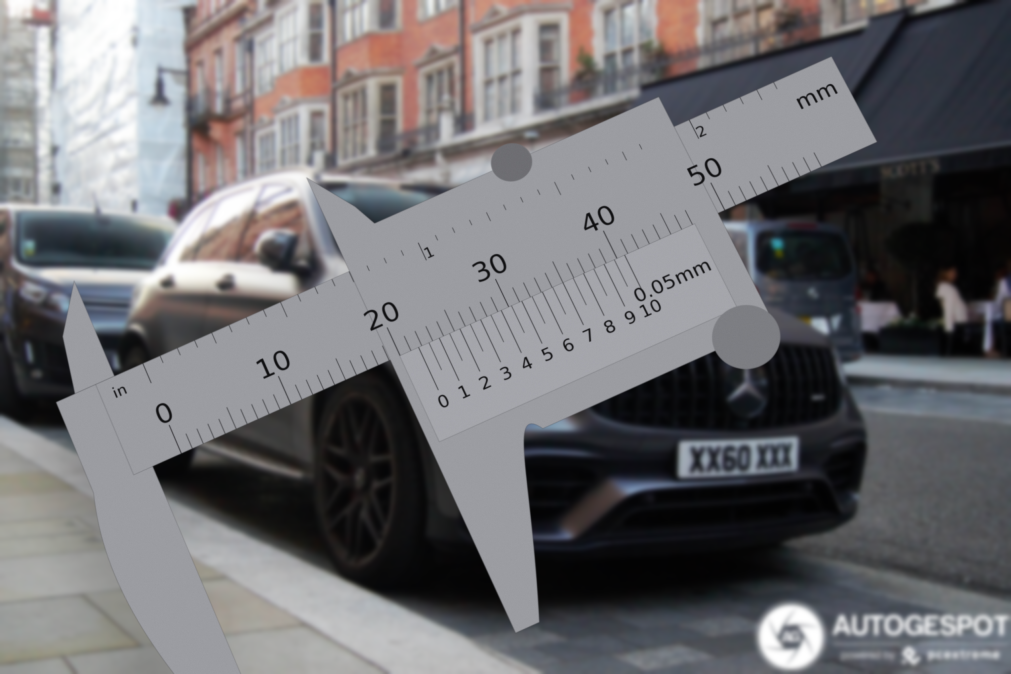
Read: 21.7mm
